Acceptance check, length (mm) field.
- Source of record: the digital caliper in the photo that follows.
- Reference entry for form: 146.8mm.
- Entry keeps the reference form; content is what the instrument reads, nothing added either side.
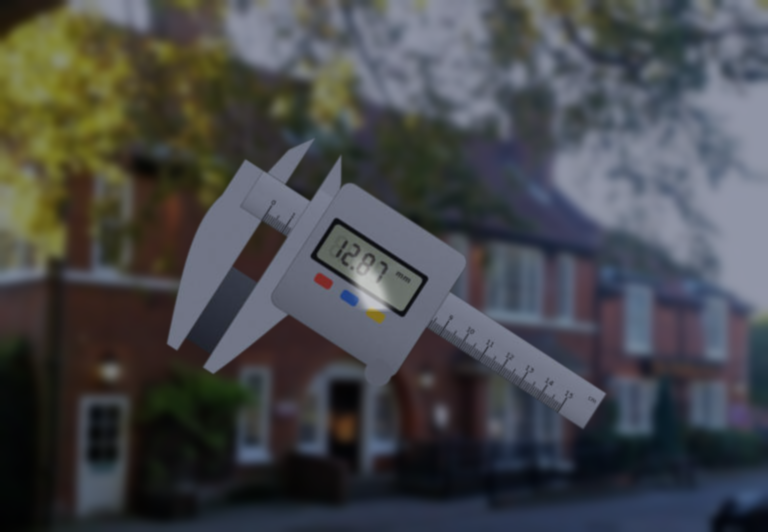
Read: 12.87mm
